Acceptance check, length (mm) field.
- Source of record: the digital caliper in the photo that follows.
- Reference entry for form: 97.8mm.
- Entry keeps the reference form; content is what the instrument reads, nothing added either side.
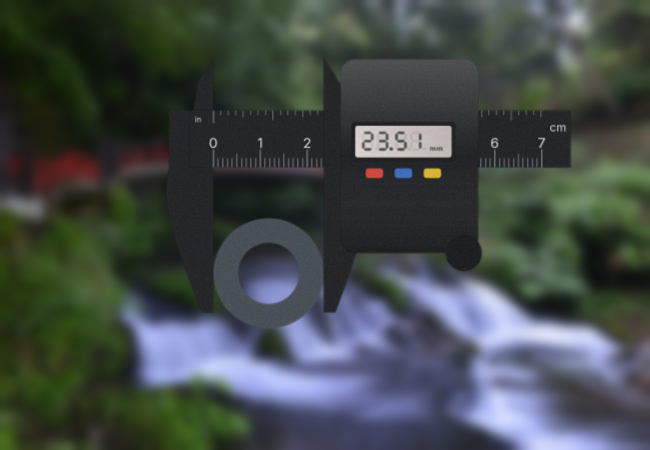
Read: 23.51mm
